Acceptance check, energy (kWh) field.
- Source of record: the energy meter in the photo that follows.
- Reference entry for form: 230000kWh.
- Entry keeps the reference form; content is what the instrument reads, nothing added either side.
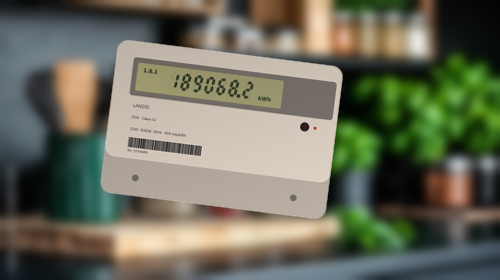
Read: 189068.2kWh
